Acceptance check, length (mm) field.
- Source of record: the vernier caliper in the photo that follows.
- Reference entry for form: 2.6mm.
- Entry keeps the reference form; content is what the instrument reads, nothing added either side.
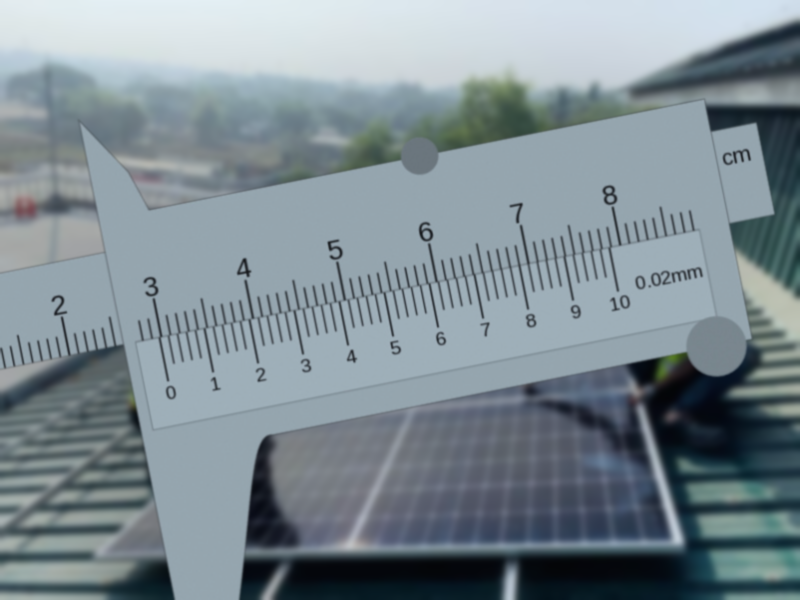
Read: 29.8mm
